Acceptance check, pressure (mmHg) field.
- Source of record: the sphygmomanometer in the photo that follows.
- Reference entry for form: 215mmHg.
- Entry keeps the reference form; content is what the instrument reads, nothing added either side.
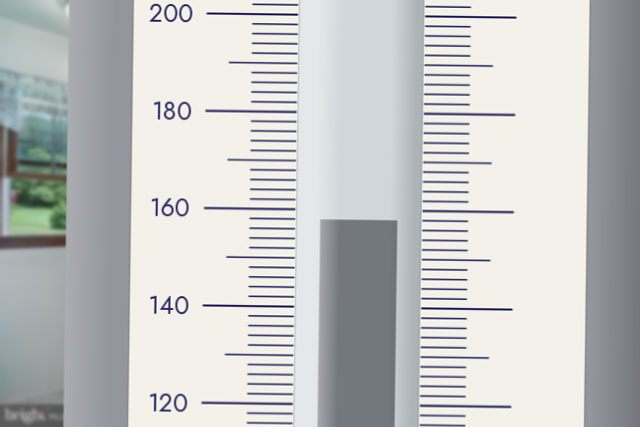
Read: 158mmHg
